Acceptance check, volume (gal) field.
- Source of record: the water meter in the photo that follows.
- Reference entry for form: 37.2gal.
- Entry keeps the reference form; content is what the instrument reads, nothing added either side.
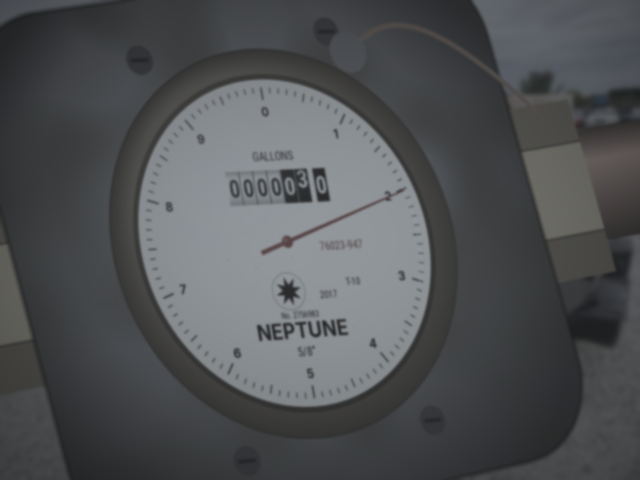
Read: 32.0gal
